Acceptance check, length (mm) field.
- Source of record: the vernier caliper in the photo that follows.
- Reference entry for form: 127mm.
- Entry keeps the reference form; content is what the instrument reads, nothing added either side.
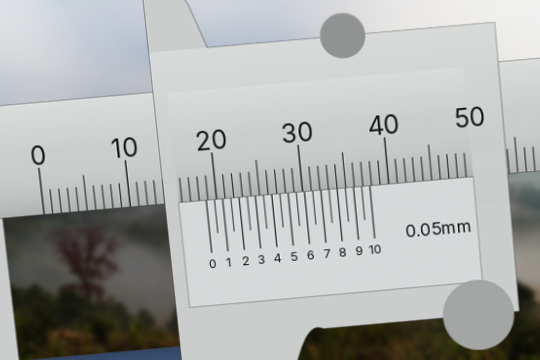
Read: 18.8mm
